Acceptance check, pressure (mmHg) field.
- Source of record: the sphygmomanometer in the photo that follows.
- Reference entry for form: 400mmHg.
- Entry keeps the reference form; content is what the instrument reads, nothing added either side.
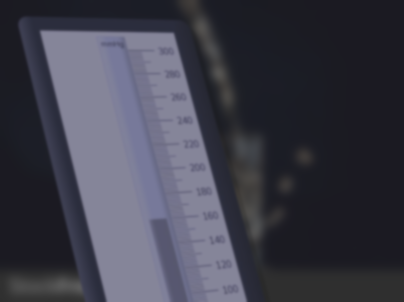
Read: 160mmHg
